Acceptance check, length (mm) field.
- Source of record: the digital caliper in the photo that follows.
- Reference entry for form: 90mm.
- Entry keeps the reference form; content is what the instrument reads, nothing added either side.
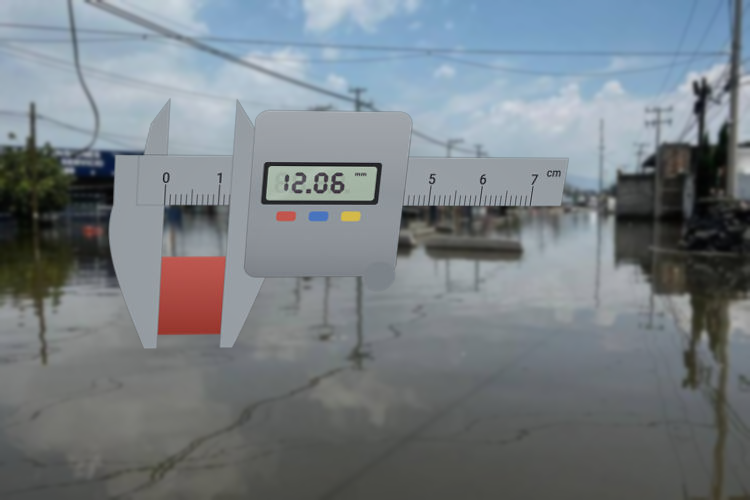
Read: 12.06mm
